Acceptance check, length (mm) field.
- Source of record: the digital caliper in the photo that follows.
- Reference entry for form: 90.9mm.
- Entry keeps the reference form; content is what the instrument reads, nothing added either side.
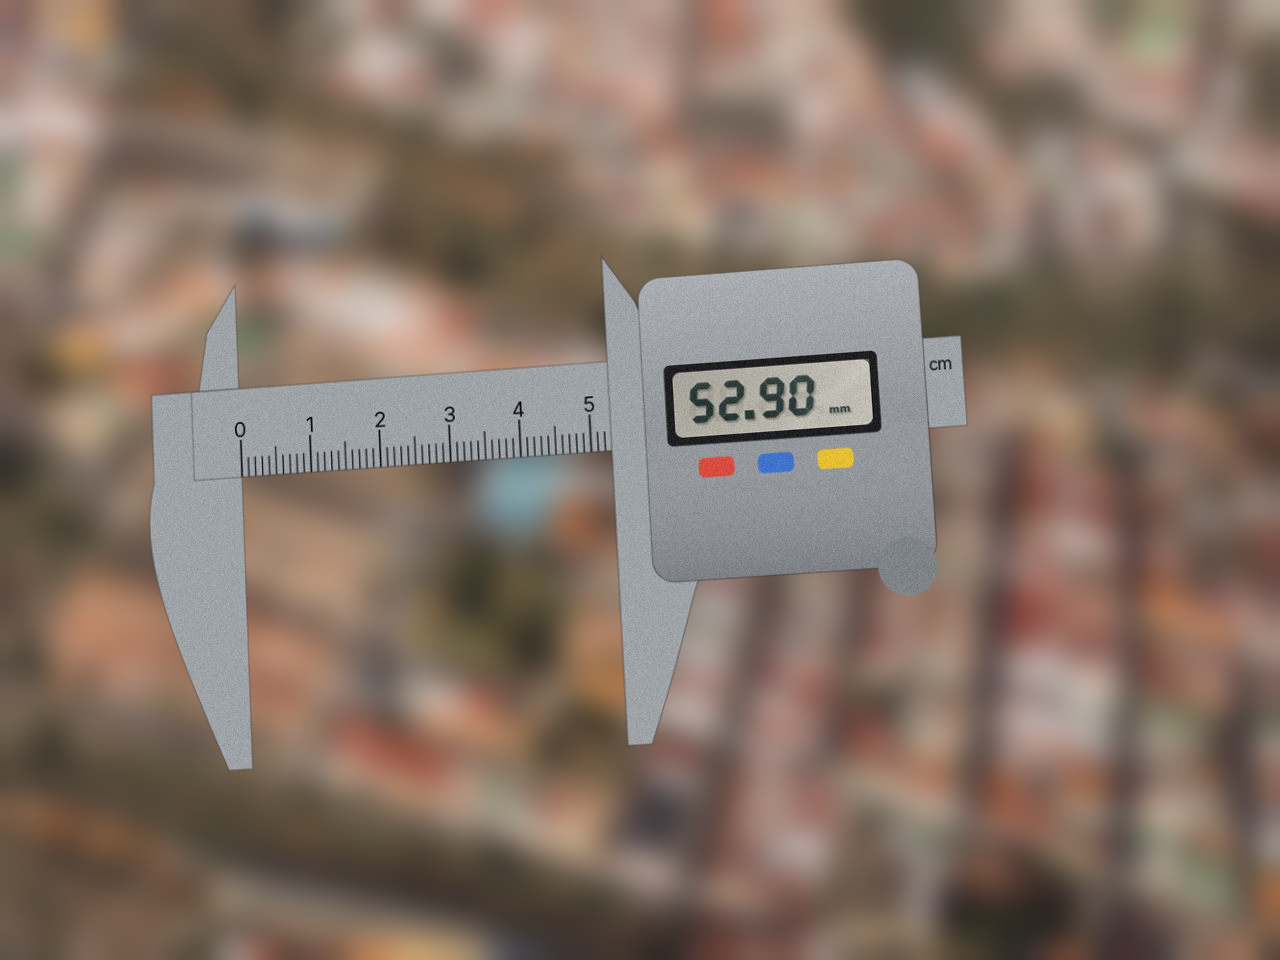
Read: 52.90mm
